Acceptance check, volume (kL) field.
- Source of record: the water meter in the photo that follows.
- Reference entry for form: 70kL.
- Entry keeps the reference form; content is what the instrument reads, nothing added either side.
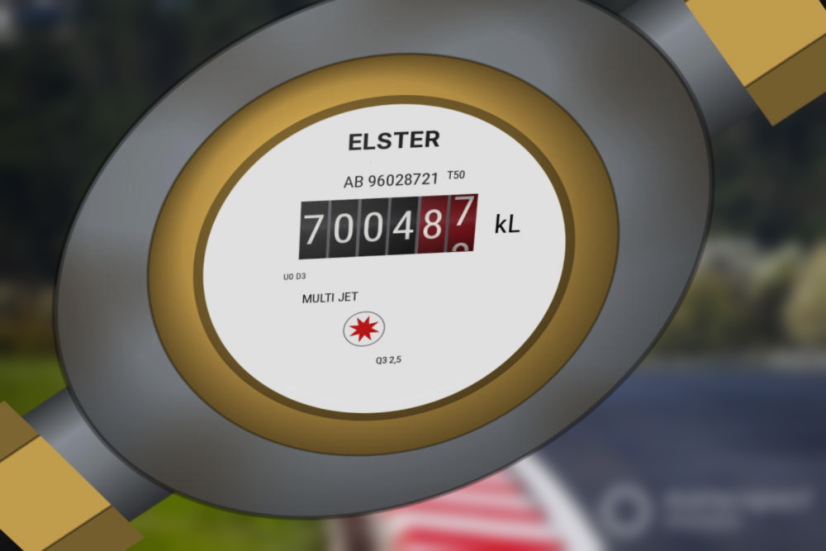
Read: 7004.87kL
